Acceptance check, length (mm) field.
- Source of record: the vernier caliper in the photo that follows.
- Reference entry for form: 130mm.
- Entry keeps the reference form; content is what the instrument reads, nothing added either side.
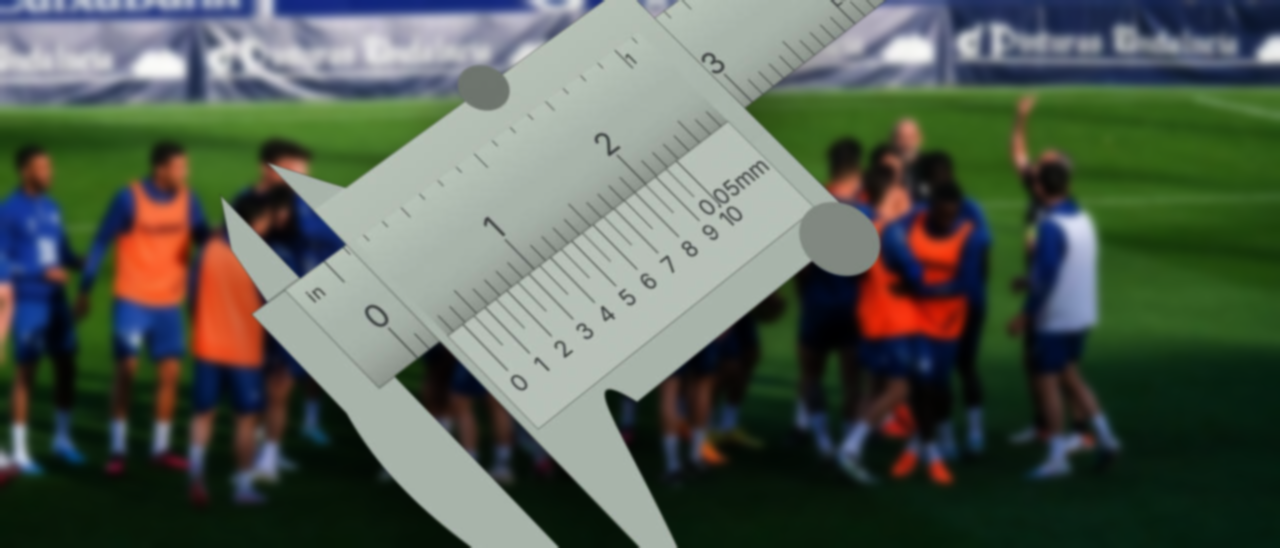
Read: 3.8mm
